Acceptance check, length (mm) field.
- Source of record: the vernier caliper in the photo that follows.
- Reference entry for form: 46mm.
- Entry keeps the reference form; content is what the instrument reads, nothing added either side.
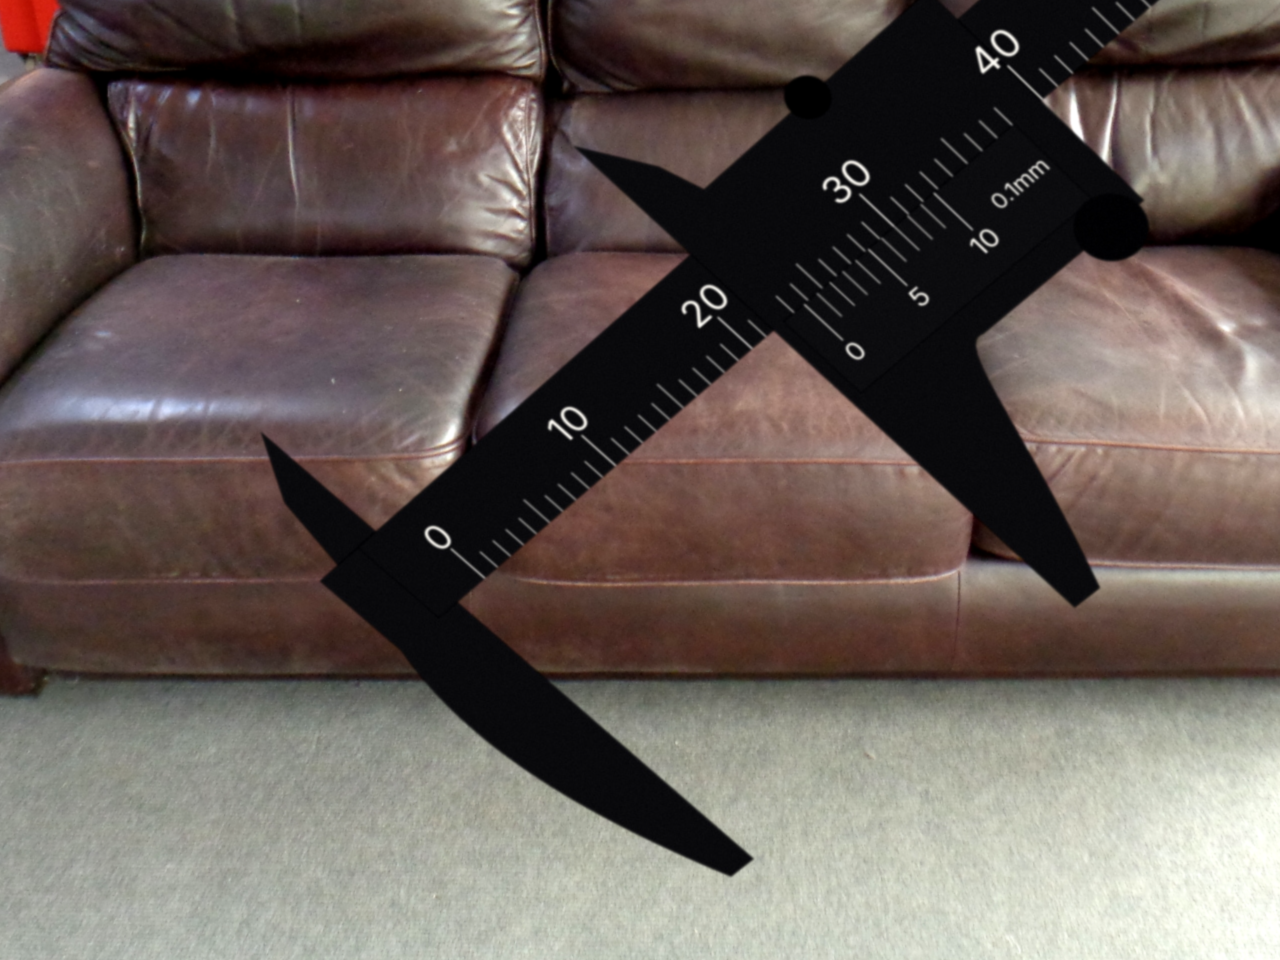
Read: 23.7mm
